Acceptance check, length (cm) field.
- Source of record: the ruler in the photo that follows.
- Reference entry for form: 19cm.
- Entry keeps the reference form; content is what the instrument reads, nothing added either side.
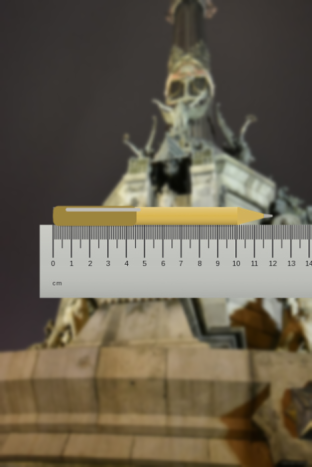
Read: 12cm
